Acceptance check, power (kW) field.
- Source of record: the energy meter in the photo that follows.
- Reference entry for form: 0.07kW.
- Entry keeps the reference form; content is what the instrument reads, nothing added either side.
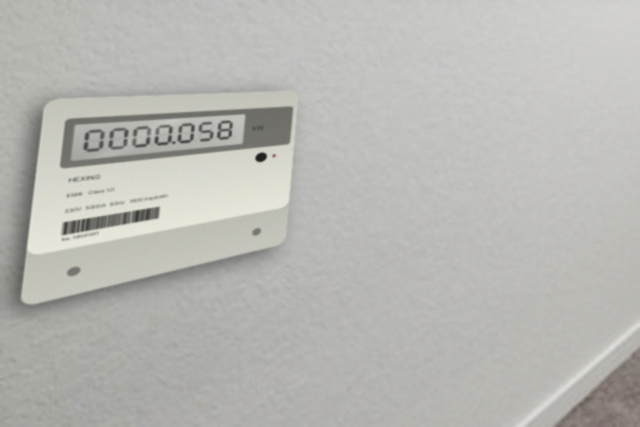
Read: 0.058kW
